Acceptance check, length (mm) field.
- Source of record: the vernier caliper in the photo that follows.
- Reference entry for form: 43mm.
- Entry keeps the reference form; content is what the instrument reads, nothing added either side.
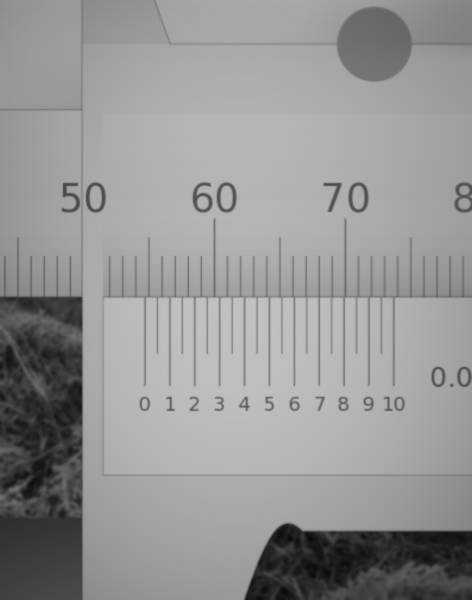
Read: 54.7mm
